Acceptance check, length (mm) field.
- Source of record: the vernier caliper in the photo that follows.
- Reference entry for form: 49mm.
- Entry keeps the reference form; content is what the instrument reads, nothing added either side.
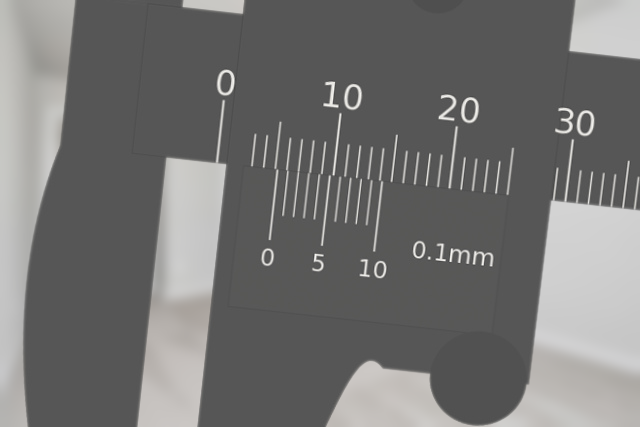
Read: 5.2mm
